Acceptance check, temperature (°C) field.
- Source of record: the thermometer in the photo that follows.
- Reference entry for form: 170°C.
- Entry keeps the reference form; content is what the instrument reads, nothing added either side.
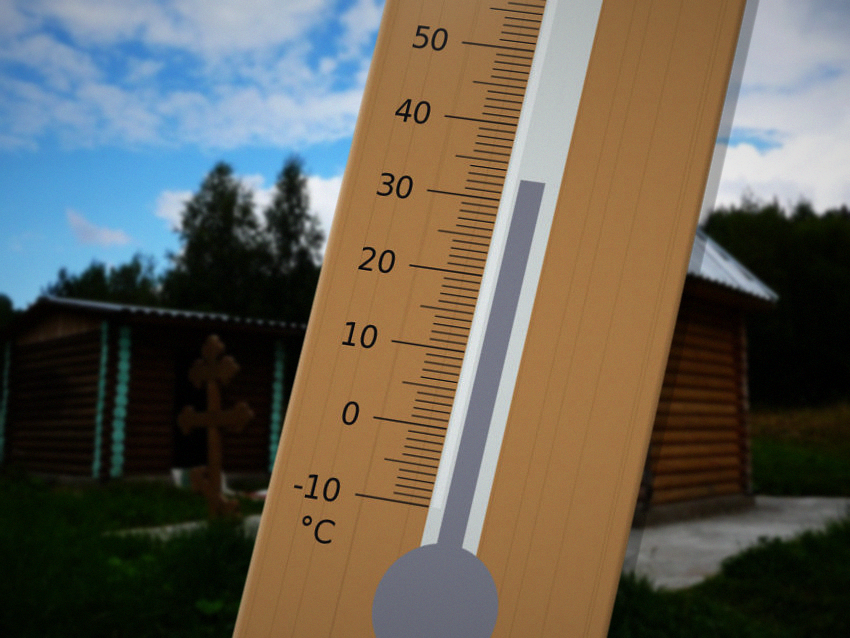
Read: 33°C
